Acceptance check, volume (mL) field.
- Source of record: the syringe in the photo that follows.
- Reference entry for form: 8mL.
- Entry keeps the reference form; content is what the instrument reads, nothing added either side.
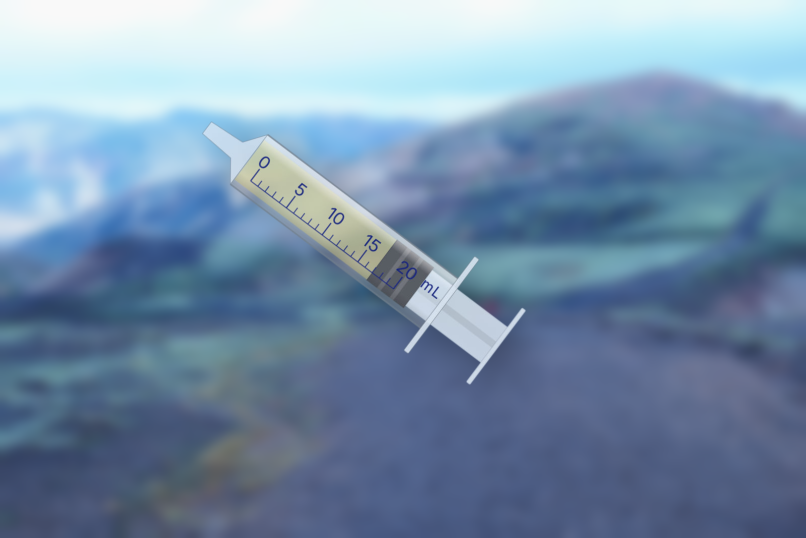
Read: 17mL
